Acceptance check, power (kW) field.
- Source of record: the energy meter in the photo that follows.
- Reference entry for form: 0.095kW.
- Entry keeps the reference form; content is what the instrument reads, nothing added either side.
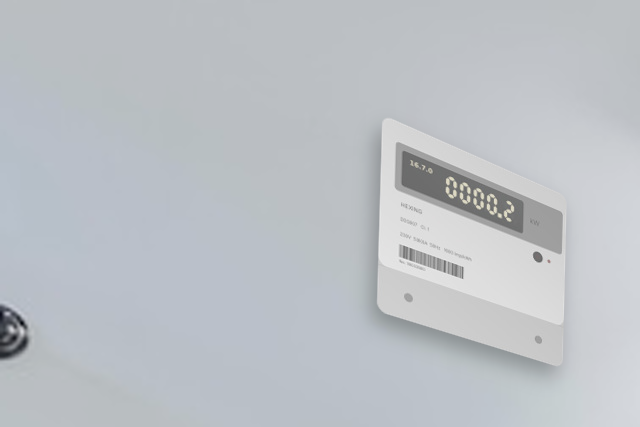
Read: 0.2kW
